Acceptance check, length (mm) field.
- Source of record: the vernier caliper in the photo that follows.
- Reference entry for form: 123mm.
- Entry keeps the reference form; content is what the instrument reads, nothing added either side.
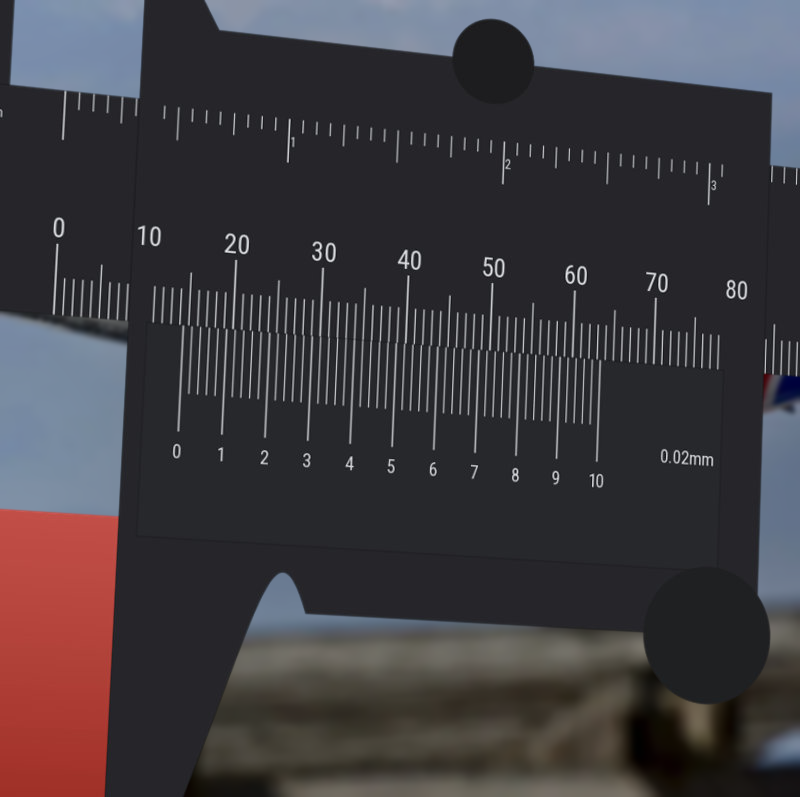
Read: 14.4mm
